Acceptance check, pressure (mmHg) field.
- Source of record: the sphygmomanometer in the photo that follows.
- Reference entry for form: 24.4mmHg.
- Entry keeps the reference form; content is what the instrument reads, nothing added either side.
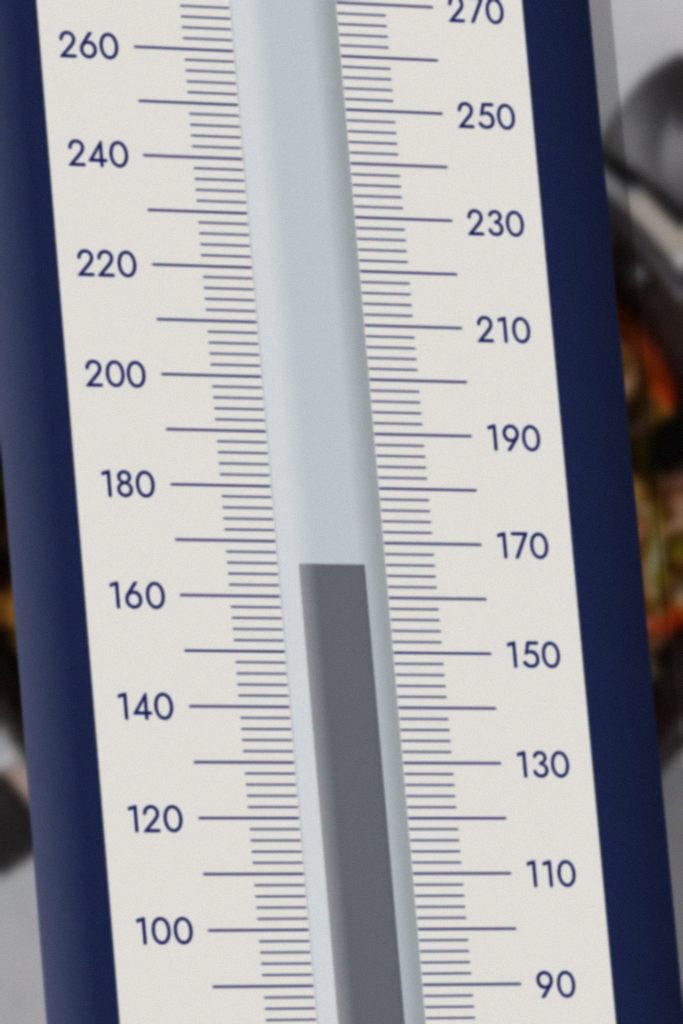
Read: 166mmHg
